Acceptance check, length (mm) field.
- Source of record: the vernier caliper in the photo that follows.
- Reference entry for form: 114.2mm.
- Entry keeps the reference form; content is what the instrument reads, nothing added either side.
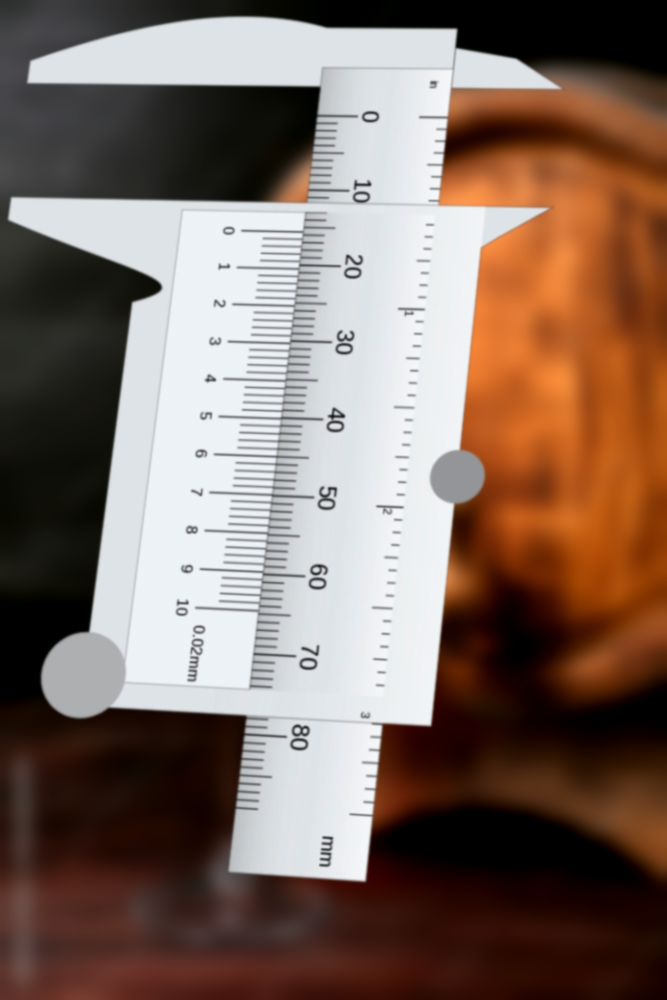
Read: 15.6mm
